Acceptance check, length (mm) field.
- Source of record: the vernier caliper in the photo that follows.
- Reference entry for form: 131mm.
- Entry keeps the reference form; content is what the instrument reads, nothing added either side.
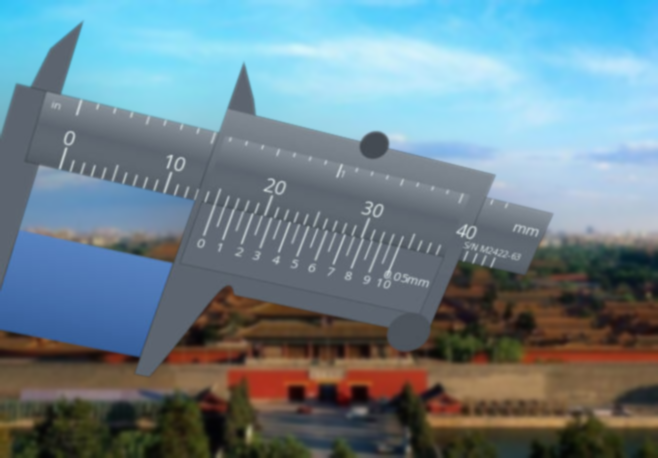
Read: 15.0mm
